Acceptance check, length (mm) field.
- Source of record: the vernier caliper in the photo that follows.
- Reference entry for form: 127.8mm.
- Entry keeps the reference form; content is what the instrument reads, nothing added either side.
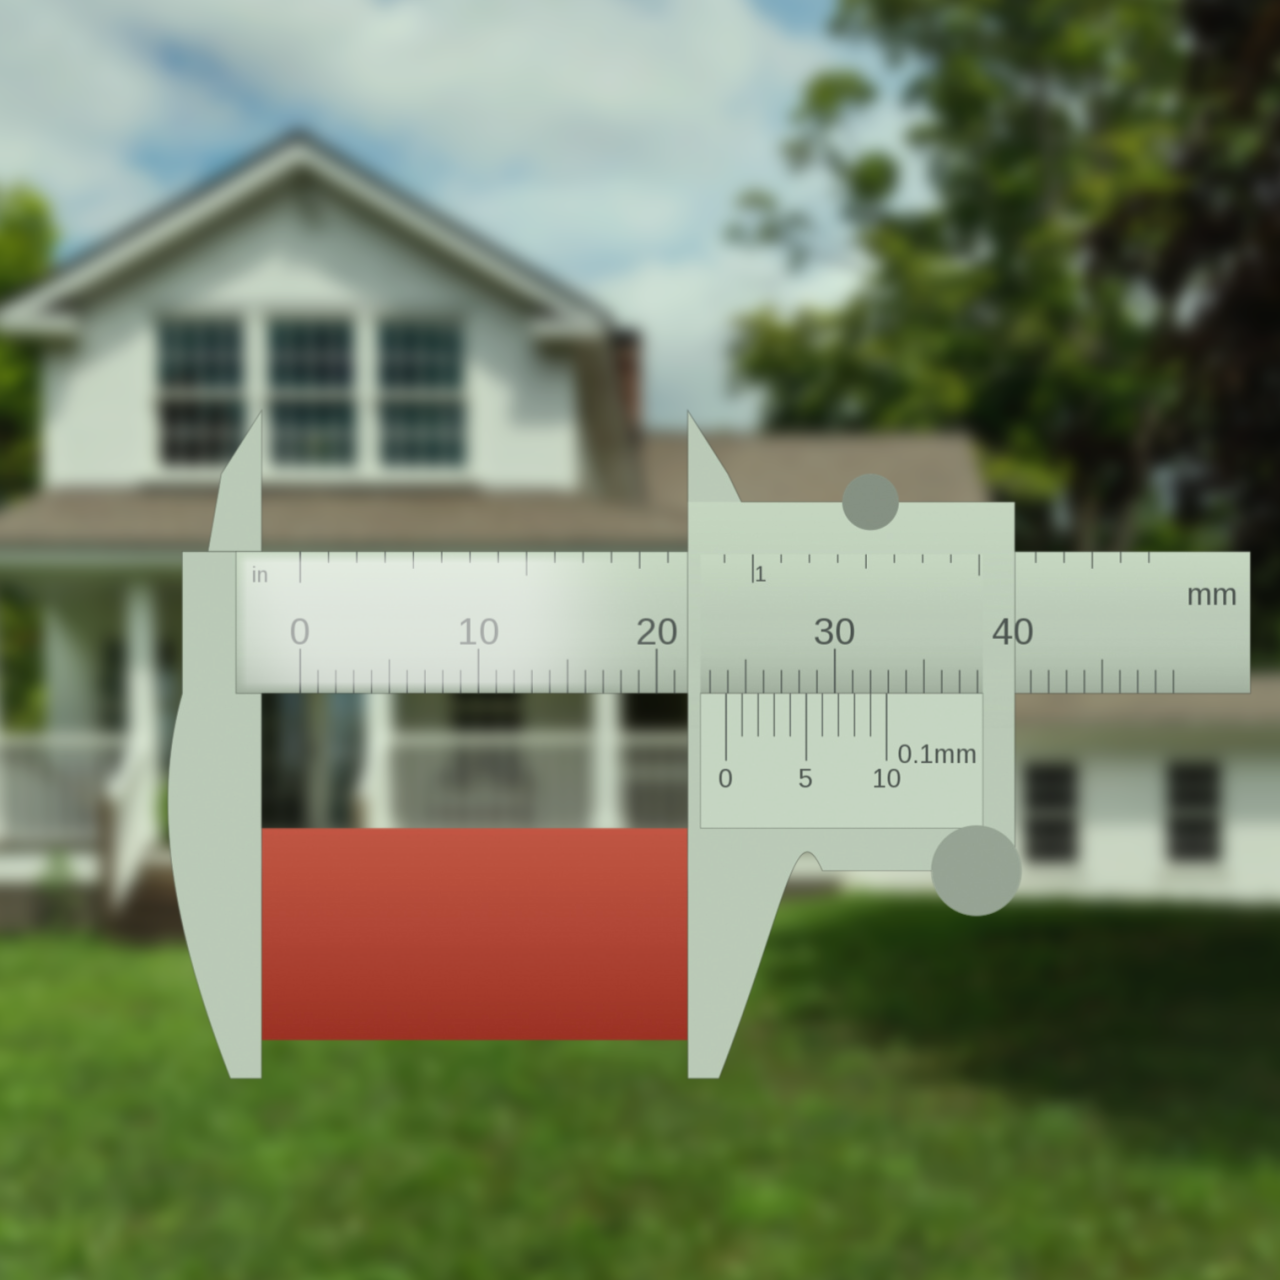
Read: 23.9mm
